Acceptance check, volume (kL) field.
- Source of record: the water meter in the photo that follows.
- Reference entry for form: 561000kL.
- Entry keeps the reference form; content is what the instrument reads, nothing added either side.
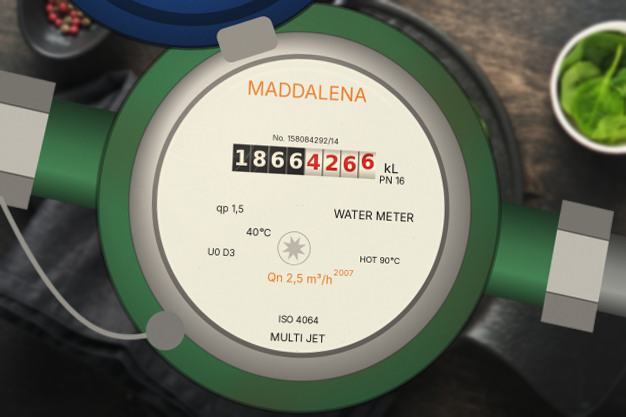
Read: 1866.4266kL
